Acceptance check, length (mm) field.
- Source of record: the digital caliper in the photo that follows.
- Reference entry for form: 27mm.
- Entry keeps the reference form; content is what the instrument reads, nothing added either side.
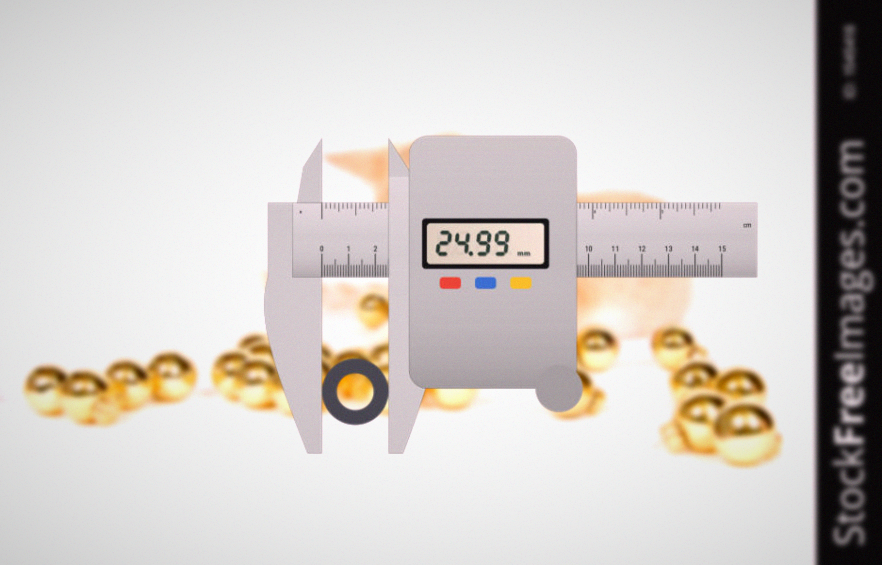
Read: 24.99mm
